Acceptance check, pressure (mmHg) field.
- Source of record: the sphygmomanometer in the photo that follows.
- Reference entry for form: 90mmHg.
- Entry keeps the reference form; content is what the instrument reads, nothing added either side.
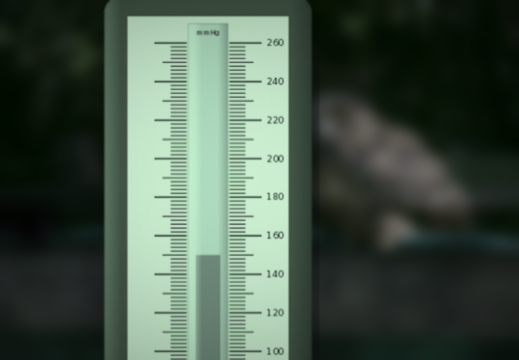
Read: 150mmHg
